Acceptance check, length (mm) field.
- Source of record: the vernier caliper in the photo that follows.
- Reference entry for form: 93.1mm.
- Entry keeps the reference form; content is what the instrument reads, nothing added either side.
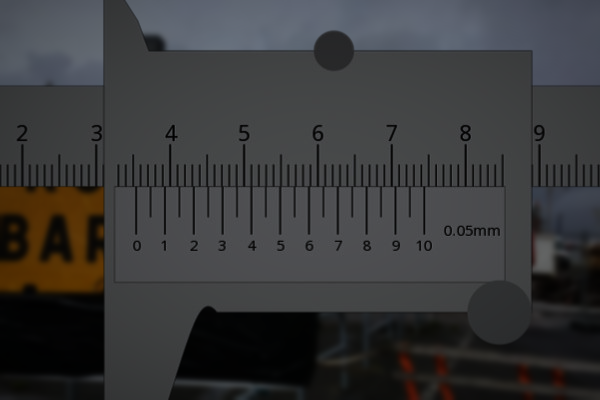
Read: 35.4mm
